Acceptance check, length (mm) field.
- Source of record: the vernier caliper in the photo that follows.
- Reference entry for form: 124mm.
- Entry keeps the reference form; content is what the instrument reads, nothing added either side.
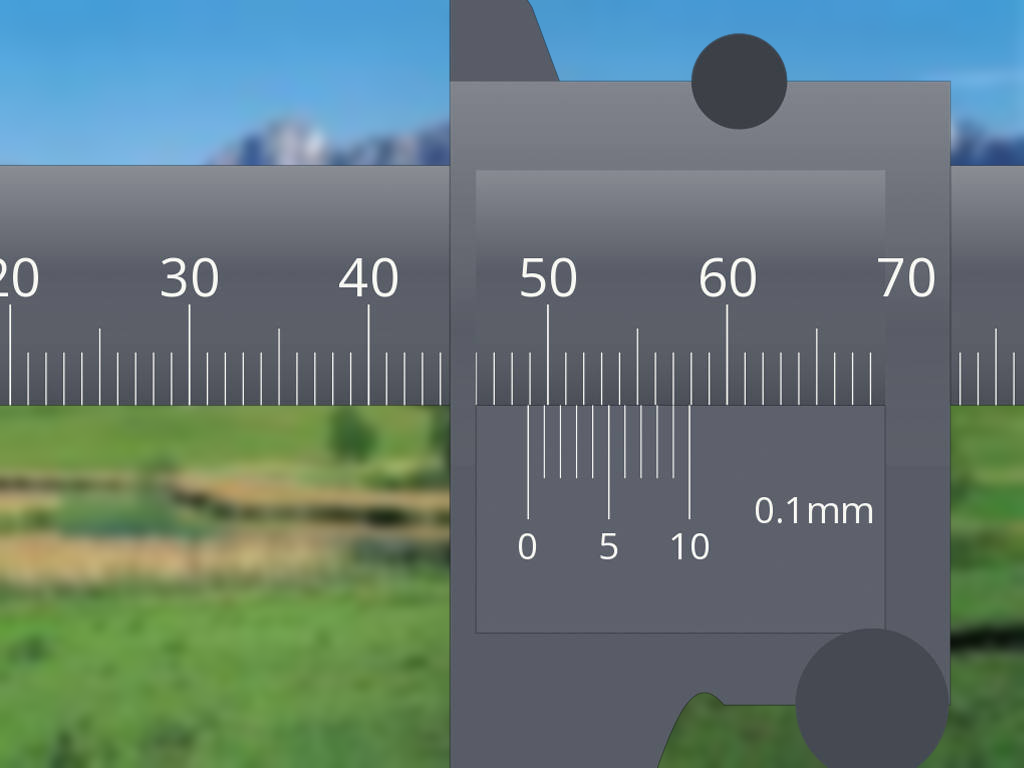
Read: 48.9mm
